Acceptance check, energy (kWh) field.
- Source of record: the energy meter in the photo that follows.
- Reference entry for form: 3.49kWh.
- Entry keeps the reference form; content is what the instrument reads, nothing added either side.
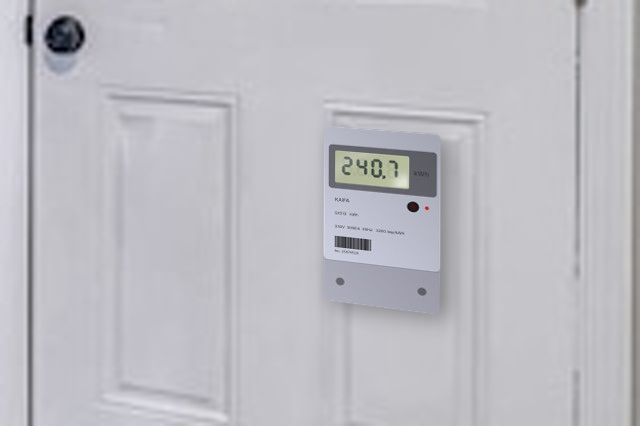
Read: 240.7kWh
